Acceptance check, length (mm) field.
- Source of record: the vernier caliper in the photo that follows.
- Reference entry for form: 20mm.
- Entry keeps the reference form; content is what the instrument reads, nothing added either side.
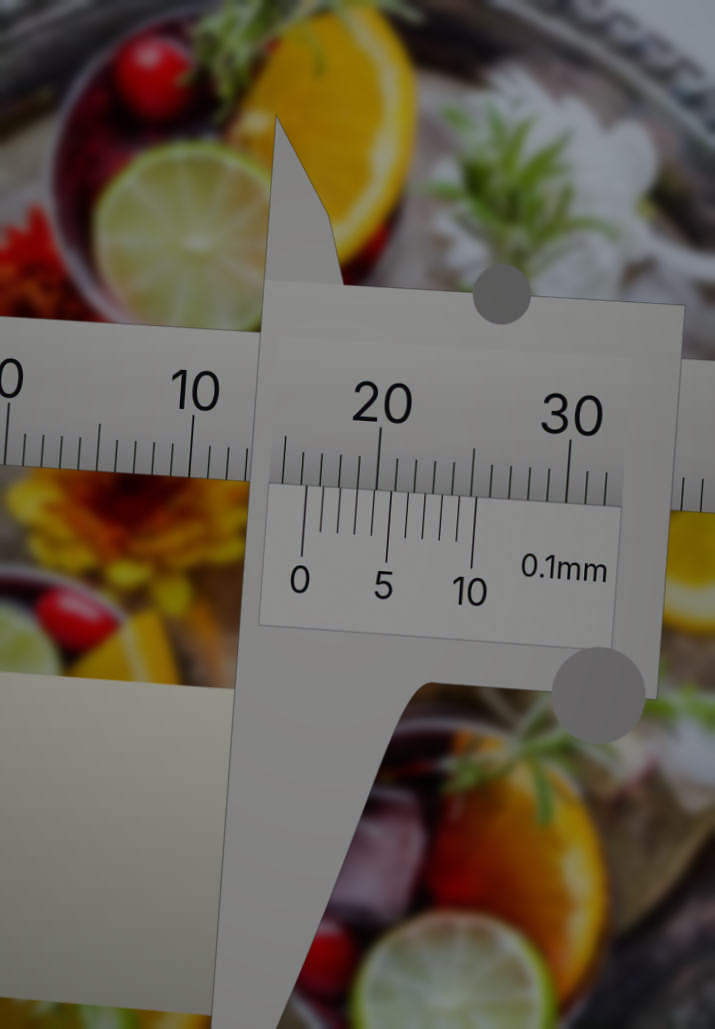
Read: 16.3mm
